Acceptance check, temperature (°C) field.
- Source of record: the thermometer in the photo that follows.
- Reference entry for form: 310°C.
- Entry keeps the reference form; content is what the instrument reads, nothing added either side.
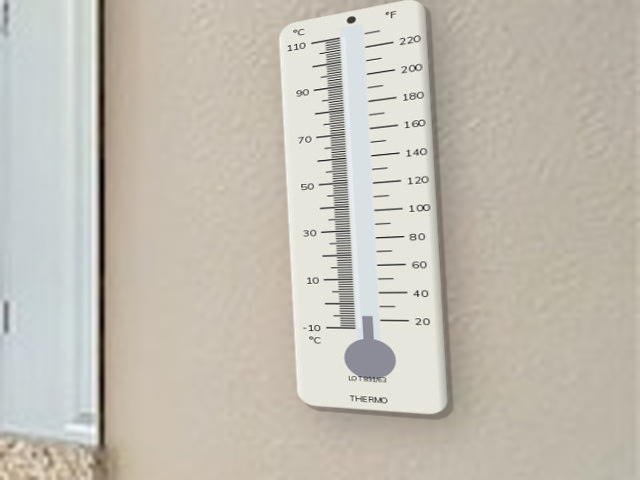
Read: -5°C
